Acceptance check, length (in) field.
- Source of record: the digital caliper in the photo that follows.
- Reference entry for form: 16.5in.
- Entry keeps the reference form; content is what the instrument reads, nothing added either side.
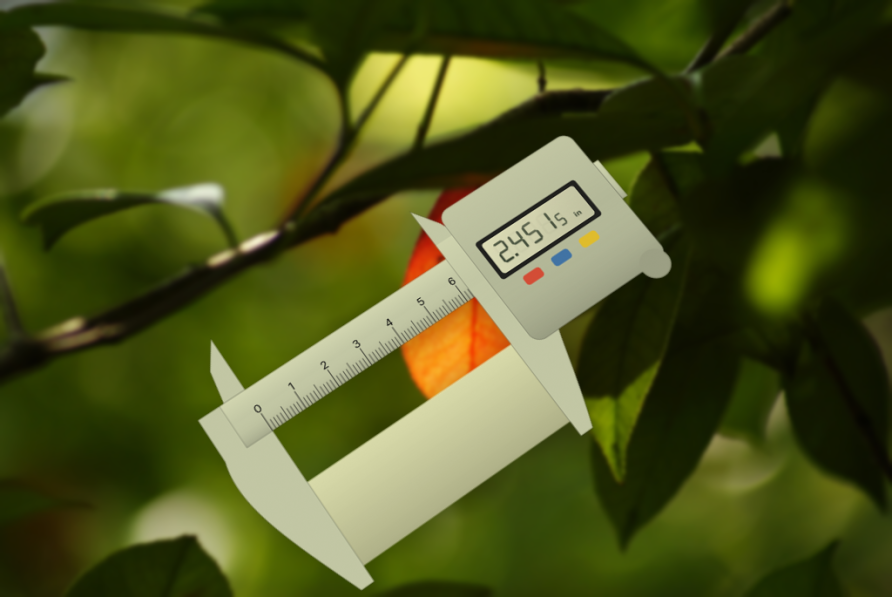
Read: 2.4515in
